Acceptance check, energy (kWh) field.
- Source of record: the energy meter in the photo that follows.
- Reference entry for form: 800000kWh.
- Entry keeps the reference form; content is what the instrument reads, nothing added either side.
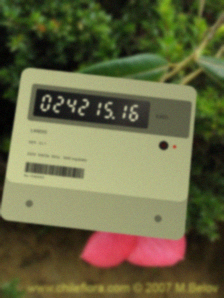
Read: 24215.16kWh
